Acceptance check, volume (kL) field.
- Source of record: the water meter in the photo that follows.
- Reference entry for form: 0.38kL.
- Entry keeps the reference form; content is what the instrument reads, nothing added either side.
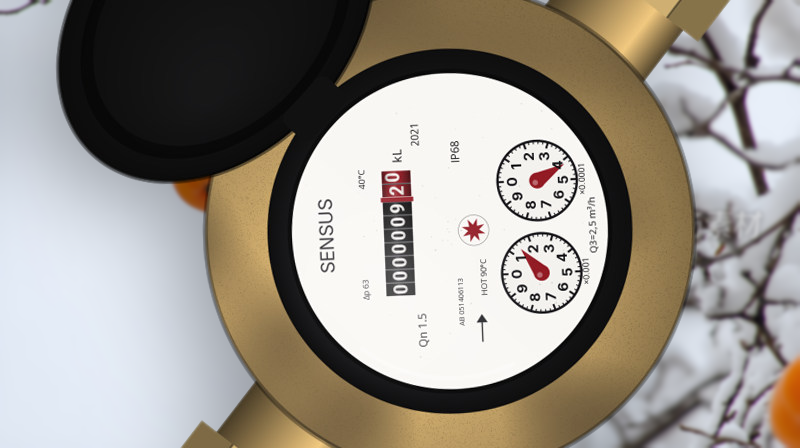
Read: 9.2014kL
